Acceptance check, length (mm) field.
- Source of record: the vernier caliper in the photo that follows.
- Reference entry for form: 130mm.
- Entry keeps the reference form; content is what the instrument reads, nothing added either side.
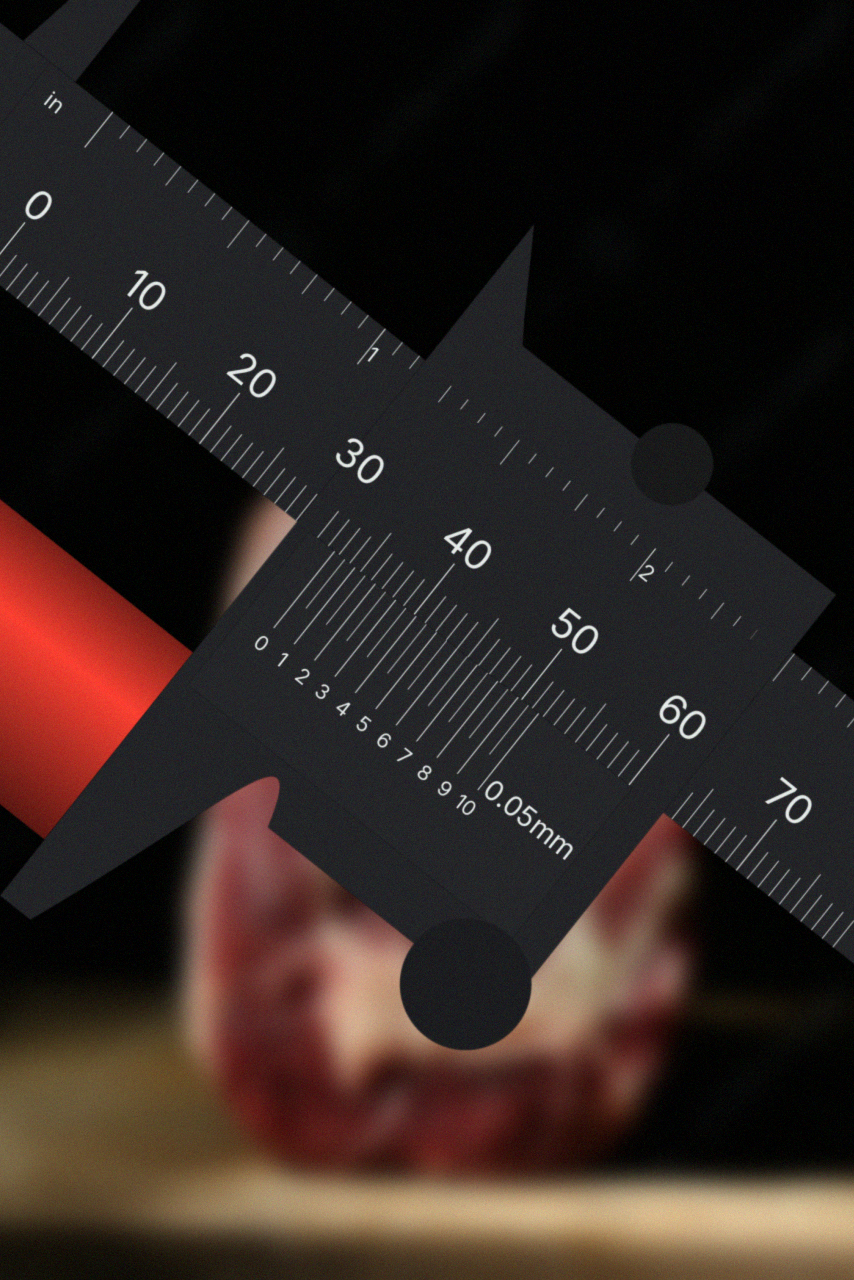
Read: 32.6mm
